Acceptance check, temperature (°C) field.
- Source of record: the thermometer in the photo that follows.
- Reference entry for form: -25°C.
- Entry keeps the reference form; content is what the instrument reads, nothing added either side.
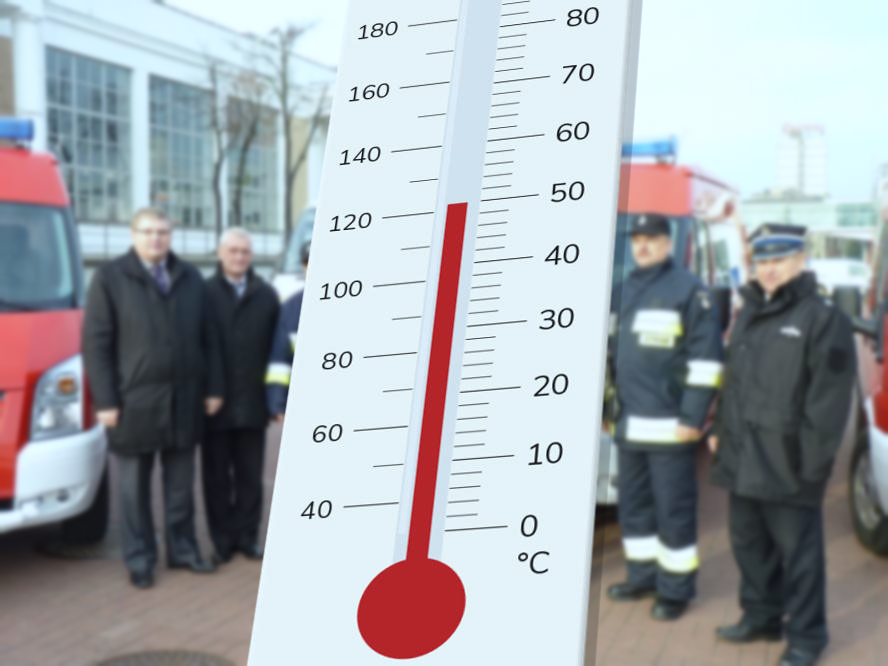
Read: 50°C
